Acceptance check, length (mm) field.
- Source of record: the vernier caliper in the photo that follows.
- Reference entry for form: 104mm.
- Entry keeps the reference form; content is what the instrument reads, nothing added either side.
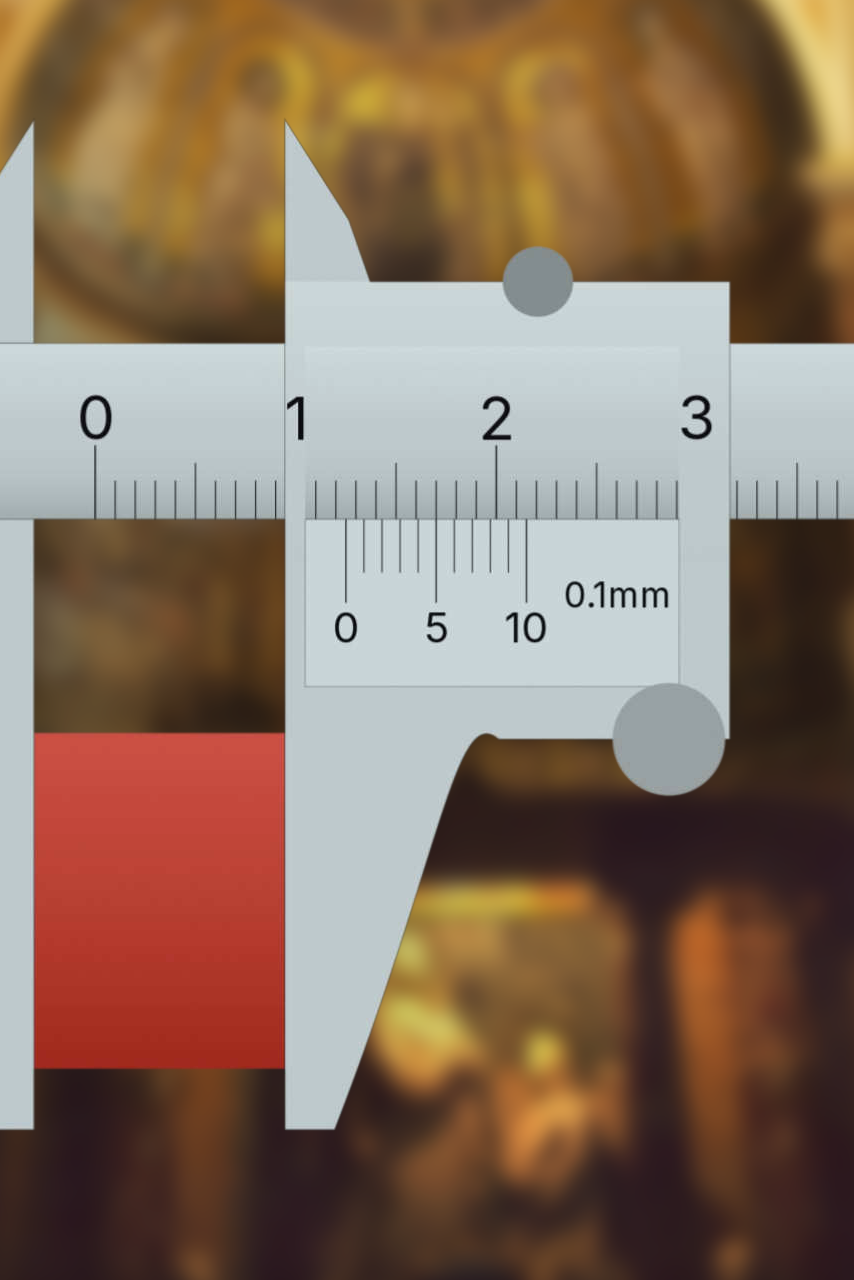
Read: 12.5mm
